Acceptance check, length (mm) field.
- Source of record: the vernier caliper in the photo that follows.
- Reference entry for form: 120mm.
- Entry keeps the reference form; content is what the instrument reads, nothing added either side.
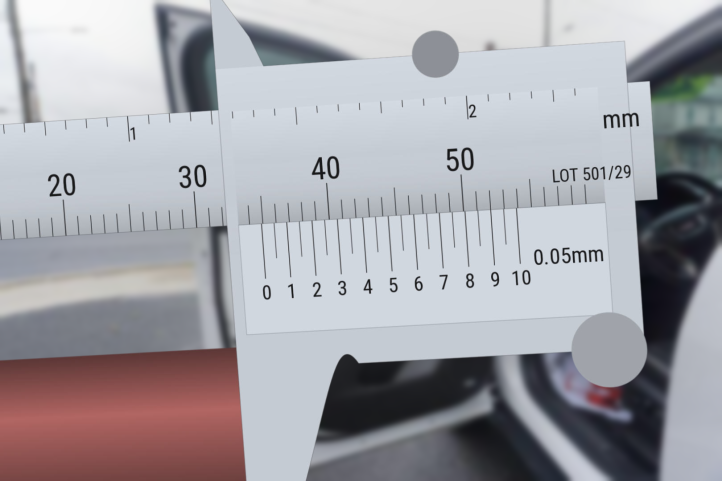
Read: 34.9mm
